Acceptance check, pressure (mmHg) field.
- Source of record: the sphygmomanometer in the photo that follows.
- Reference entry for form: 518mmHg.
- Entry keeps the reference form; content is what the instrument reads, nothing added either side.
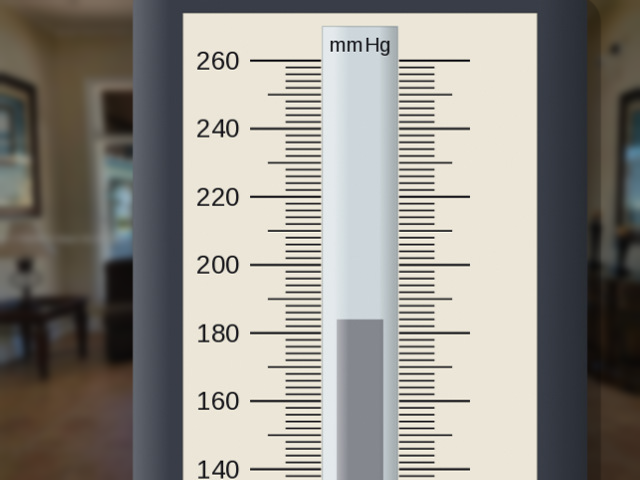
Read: 184mmHg
